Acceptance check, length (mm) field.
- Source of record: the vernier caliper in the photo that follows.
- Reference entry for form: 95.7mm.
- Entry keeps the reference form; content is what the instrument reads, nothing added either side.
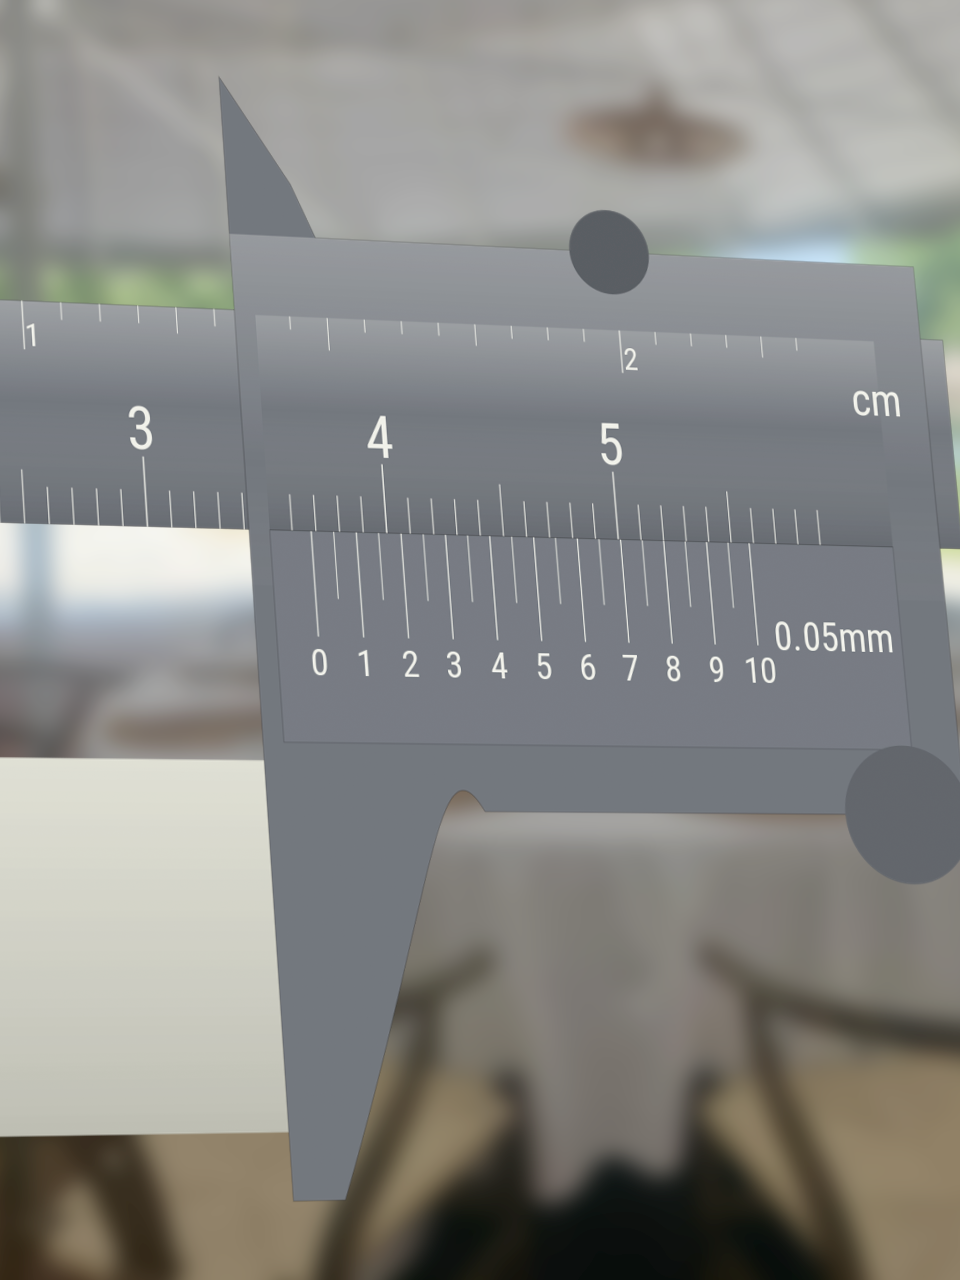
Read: 36.8mm
